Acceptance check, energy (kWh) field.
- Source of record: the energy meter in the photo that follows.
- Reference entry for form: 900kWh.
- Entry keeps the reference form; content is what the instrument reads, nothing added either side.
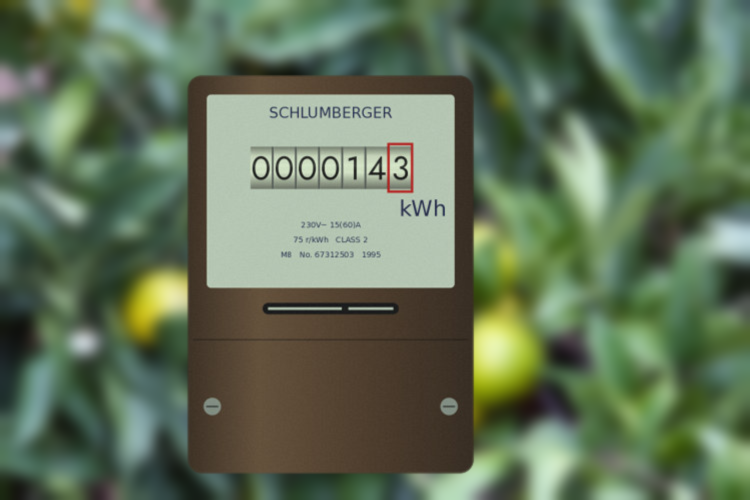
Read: 14.3kWh
